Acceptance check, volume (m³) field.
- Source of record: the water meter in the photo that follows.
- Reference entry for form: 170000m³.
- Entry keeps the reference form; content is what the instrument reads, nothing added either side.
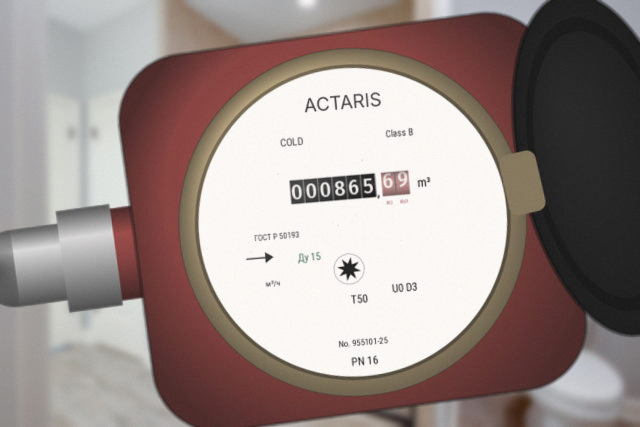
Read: 865.69m³
